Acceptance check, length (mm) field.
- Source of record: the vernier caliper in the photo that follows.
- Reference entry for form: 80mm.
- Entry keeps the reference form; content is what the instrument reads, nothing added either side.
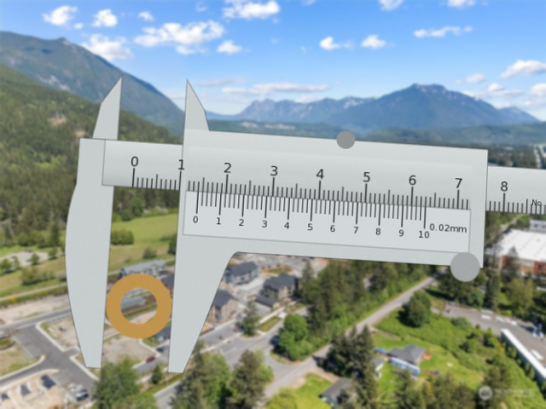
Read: 14.0mm
